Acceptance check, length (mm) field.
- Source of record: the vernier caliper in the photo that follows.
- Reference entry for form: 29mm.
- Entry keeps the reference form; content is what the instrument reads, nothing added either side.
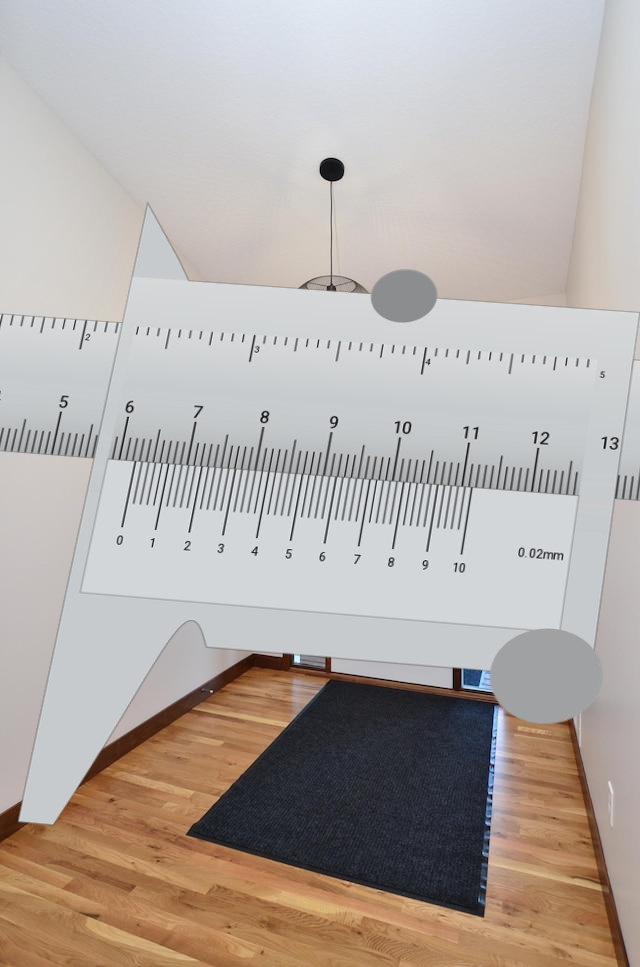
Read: 62.4mm
